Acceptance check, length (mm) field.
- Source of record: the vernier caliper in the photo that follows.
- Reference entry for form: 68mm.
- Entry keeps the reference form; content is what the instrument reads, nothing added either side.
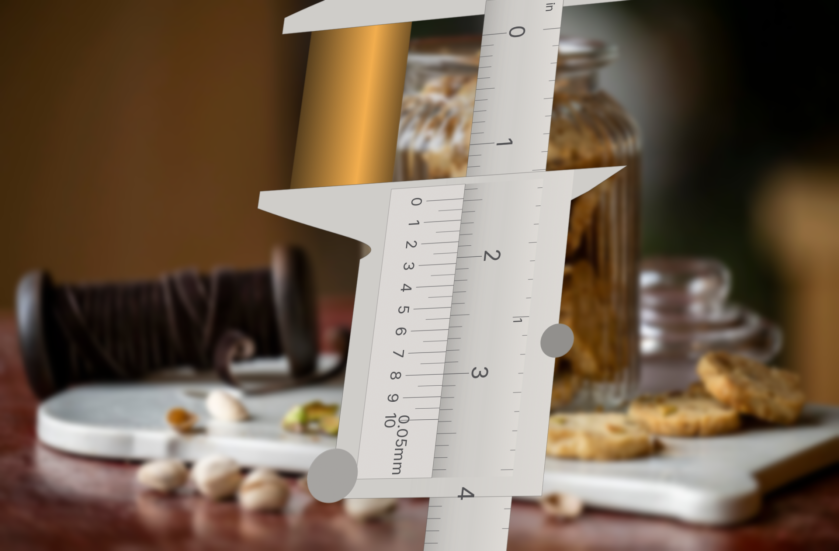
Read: 14.8mm
